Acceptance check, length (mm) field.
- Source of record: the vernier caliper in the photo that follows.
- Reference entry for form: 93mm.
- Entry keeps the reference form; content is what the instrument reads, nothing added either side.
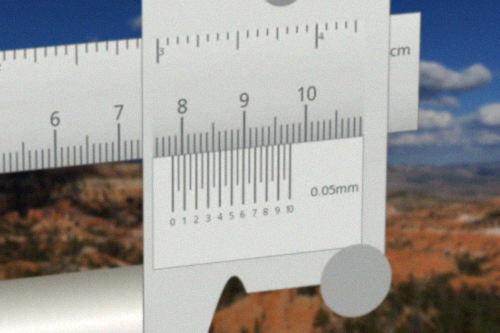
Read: 78.5mm
